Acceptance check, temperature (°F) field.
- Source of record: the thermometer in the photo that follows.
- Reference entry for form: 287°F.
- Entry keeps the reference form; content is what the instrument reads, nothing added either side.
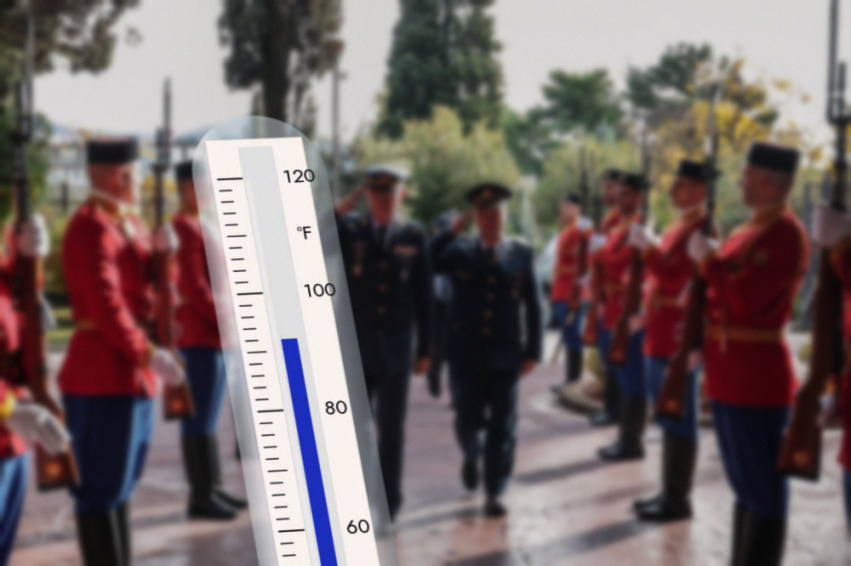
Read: 92°F
